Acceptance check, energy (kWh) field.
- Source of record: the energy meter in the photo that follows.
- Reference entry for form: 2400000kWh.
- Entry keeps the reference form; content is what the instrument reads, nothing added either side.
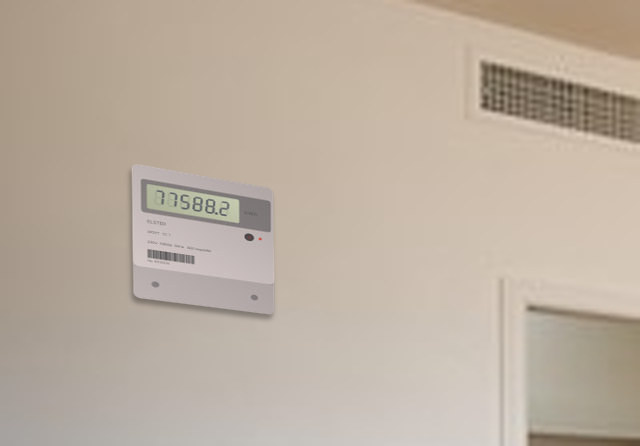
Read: 77588.2kWh
